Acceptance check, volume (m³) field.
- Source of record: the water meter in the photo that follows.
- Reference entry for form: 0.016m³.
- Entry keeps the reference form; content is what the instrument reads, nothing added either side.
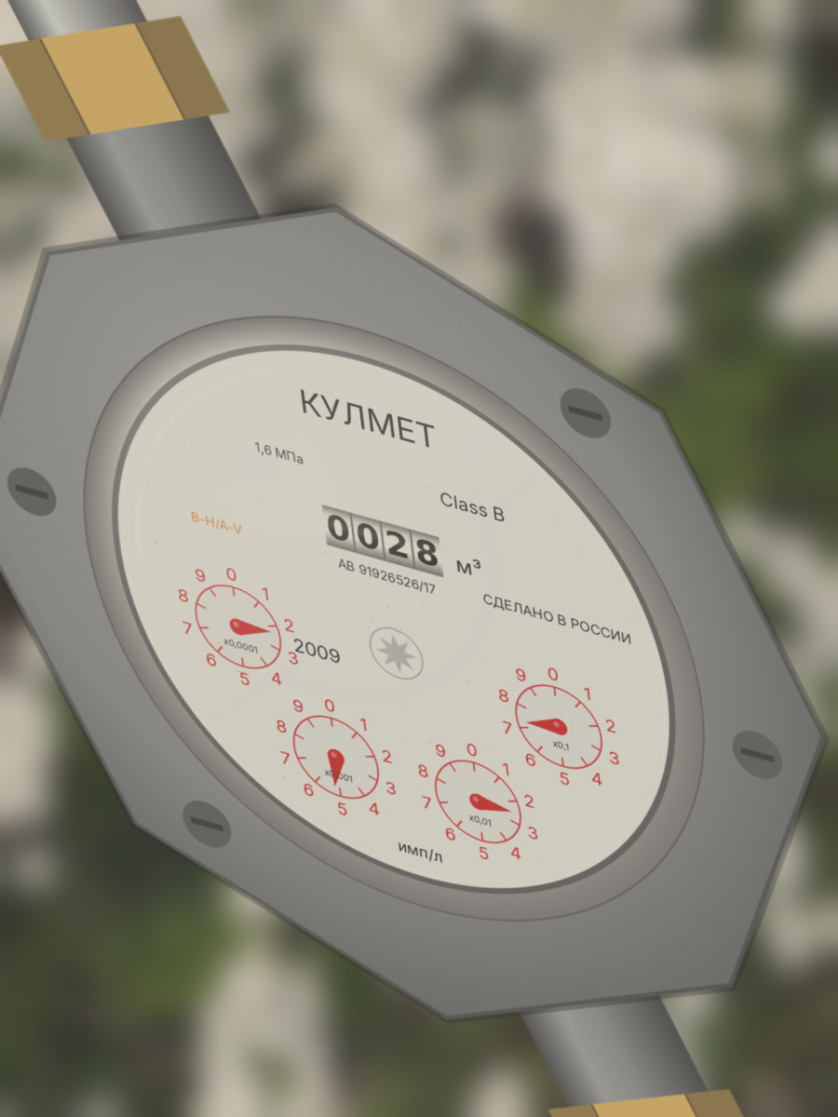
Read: 28.7252m³
